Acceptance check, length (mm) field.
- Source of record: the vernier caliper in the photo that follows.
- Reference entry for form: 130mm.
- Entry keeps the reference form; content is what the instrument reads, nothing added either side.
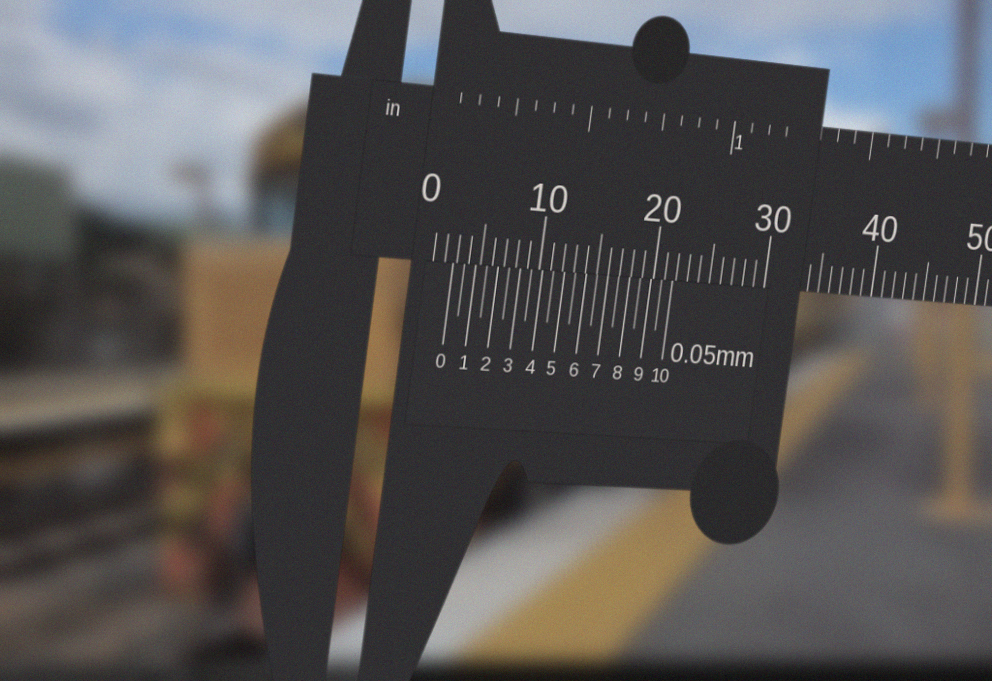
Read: 2.7mm
